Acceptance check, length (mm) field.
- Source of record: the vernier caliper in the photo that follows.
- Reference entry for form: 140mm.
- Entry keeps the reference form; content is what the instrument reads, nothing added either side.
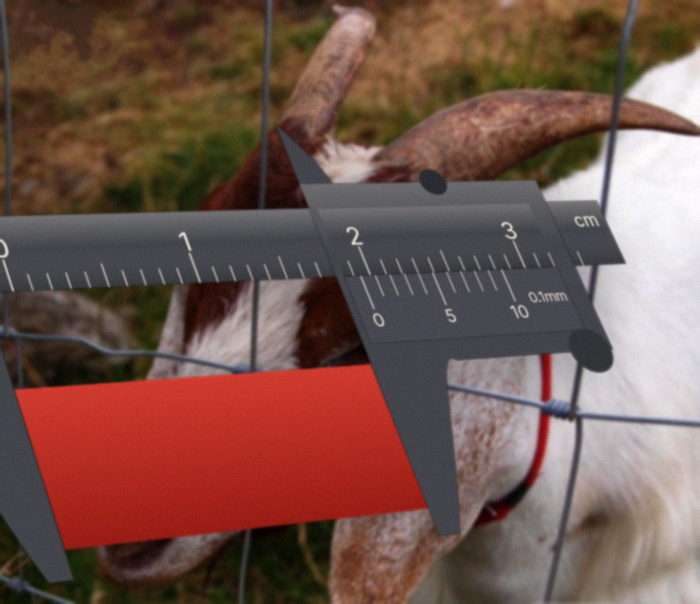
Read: 19.4mm
